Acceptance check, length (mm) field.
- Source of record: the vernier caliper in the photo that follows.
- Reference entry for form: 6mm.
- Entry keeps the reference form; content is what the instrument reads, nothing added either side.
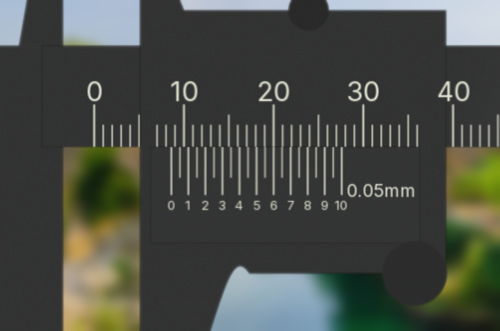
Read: 8.6mm
